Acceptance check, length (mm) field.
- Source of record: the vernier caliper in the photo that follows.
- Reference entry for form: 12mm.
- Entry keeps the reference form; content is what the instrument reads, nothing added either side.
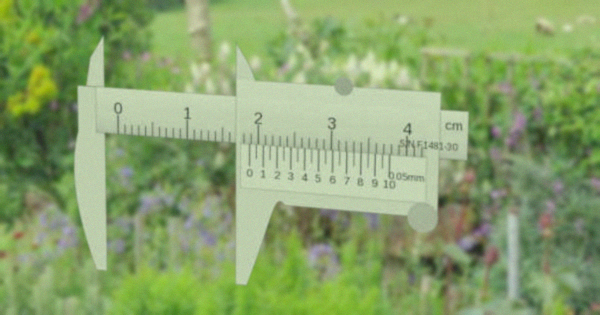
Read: 18.8mm
